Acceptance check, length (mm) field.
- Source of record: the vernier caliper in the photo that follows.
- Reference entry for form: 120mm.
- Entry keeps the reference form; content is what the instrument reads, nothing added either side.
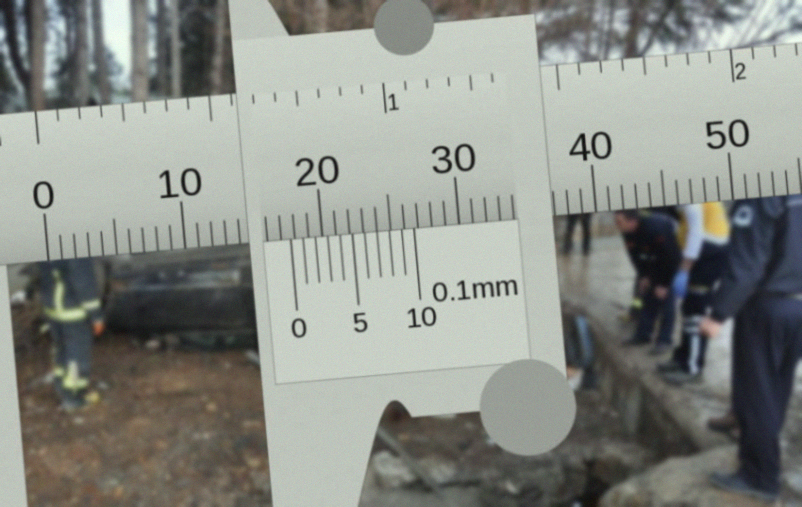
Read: 17.7mm
